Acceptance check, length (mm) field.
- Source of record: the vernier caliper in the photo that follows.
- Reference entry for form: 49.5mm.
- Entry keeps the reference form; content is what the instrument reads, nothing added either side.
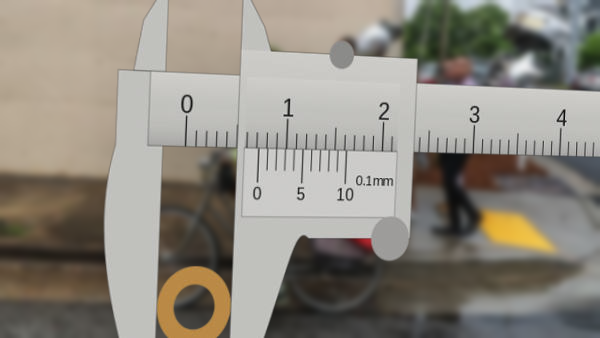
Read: 7.2mm
